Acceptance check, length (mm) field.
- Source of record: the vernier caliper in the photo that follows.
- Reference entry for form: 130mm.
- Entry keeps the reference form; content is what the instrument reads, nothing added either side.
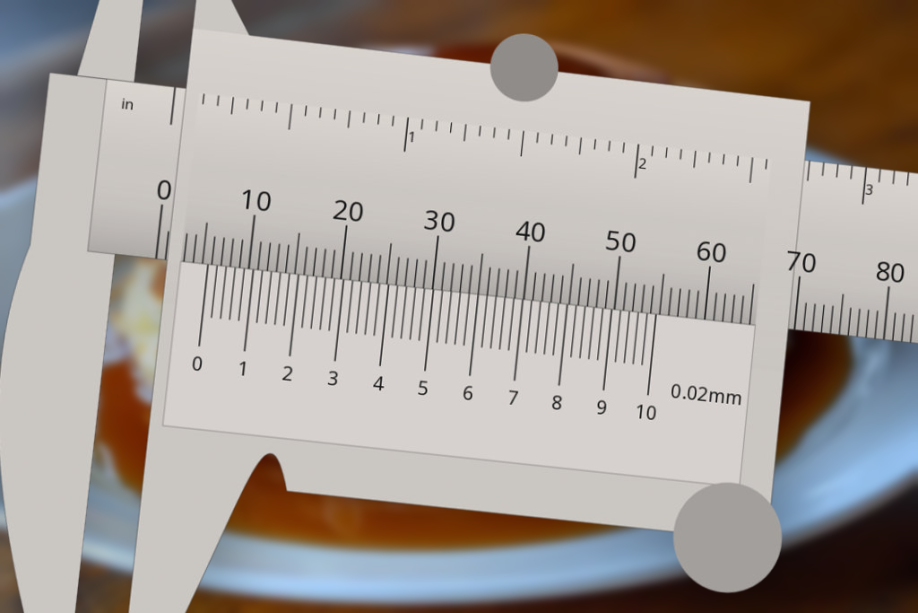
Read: 5.6mm
